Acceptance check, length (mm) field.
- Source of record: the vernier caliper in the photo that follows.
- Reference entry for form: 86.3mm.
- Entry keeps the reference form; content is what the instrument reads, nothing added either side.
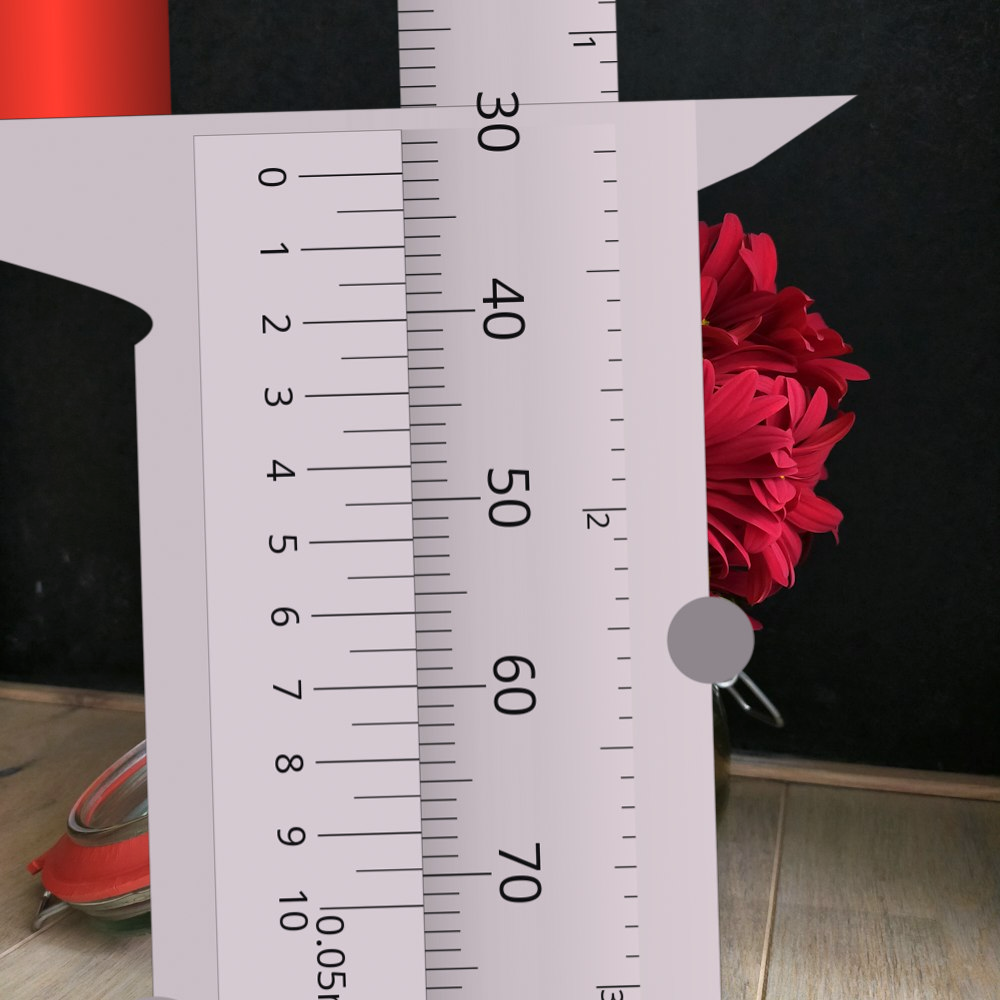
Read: 32.6mm
